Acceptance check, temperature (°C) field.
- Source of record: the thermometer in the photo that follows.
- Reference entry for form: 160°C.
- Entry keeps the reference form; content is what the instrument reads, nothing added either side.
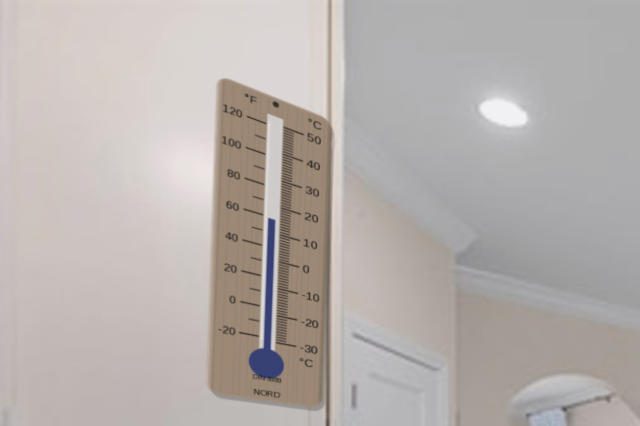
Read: 15°C
